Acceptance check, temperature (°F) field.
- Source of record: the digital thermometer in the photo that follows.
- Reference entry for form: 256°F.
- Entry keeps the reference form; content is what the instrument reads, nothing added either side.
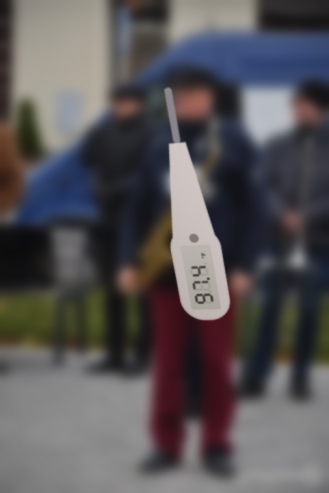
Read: 97.4°F
